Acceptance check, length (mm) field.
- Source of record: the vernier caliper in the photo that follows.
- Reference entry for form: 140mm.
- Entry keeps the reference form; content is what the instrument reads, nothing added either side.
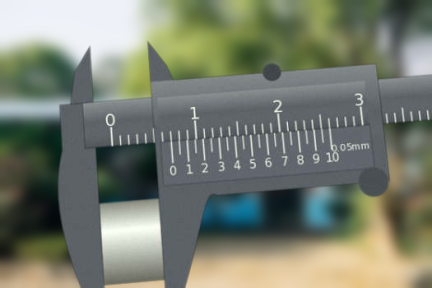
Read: 7.0mm
